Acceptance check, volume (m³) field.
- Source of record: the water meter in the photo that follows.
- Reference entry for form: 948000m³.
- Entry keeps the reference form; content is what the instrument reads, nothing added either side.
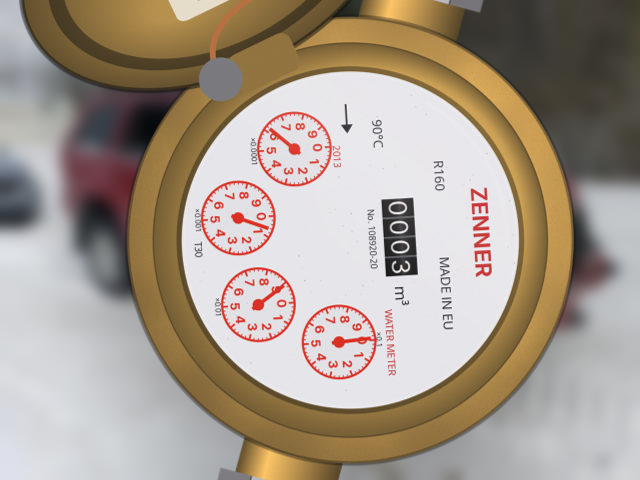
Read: 2.9906m³
